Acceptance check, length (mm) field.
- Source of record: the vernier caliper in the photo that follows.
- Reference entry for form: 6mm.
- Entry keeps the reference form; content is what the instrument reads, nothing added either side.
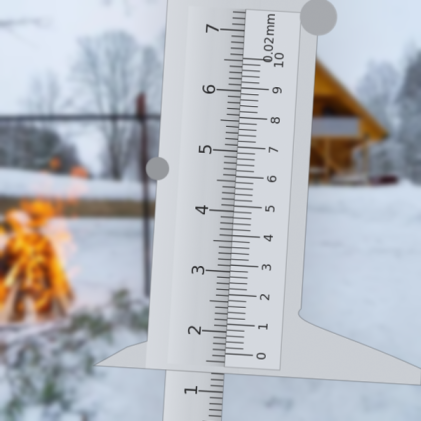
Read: 16.4mm
